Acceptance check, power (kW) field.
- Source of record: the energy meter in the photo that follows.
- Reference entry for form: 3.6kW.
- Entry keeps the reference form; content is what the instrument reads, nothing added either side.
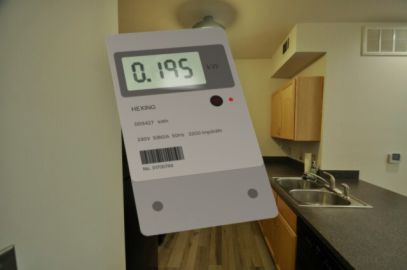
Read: 0.195kW
